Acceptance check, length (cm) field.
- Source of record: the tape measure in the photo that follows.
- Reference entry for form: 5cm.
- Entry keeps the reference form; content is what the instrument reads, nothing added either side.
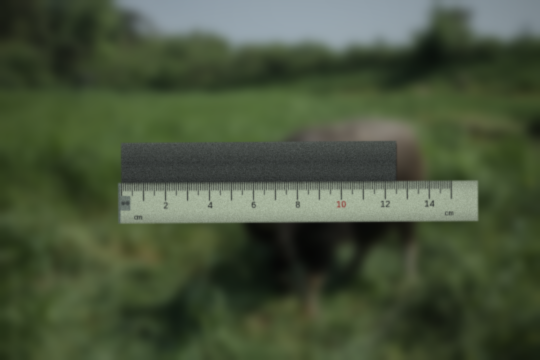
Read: 12.5cm
